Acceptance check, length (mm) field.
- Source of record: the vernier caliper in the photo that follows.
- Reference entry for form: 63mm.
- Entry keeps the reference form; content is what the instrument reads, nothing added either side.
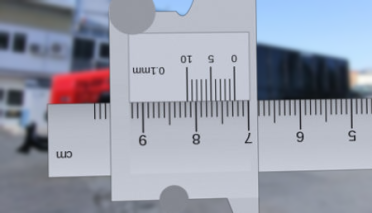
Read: 72.6mm
